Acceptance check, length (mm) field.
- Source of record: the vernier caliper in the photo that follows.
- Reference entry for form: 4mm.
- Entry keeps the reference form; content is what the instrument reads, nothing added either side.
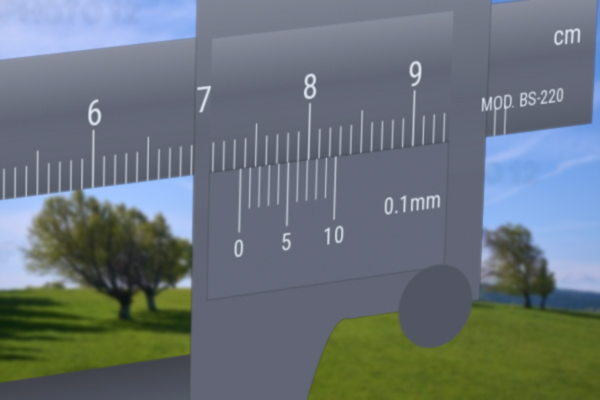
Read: 73.6mm
